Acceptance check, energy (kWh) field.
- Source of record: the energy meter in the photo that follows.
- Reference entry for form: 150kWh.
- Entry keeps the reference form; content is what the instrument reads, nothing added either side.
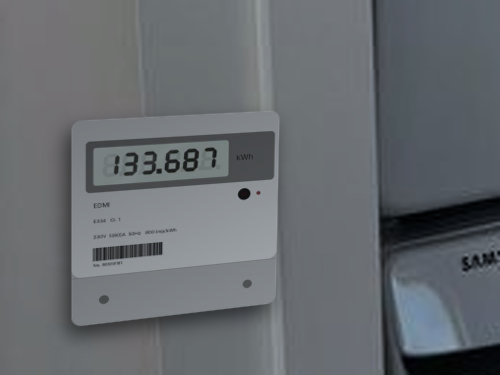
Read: 133.687kWh
